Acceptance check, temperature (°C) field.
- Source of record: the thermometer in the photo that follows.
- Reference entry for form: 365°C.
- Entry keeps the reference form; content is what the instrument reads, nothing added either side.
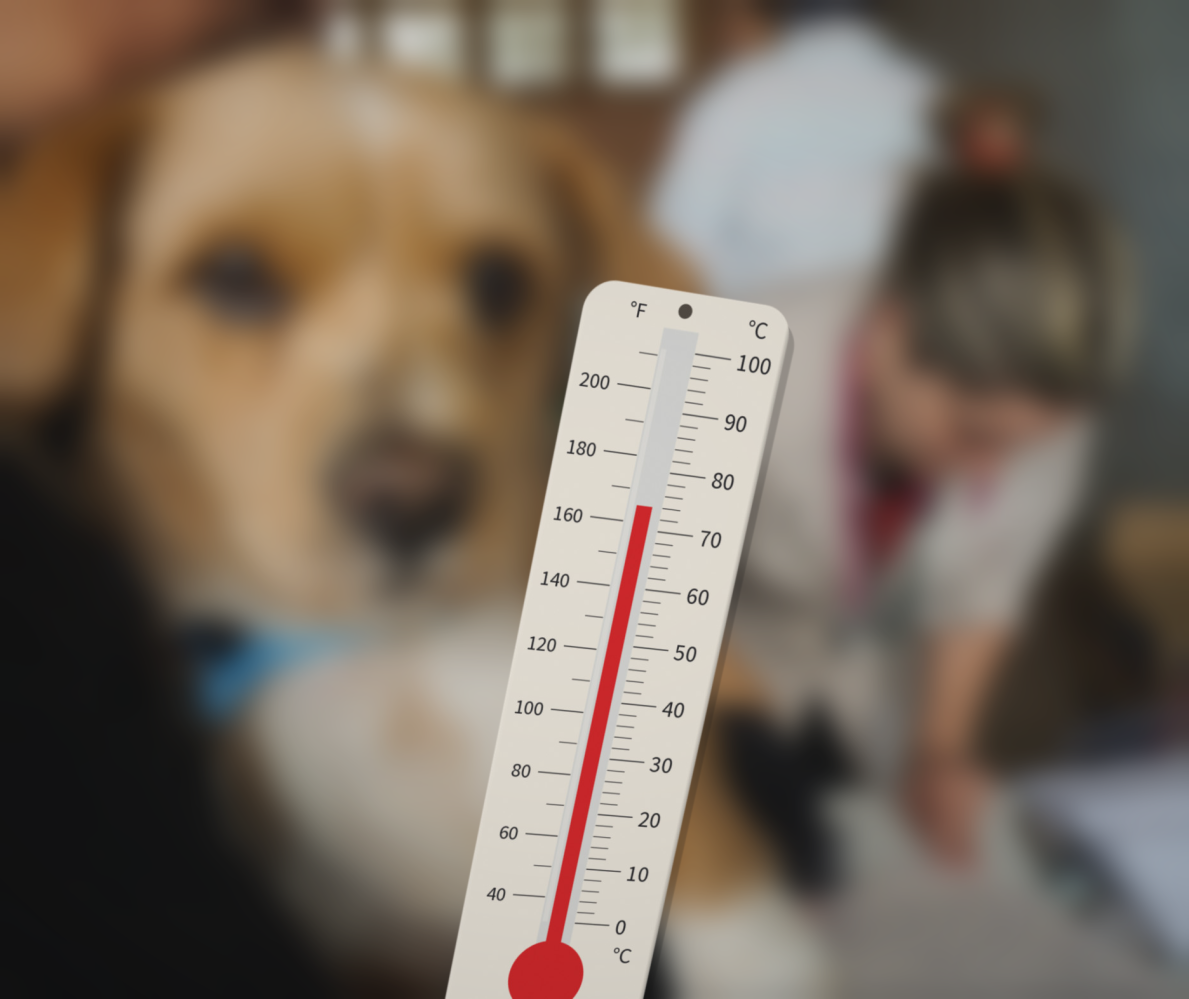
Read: 74°C
